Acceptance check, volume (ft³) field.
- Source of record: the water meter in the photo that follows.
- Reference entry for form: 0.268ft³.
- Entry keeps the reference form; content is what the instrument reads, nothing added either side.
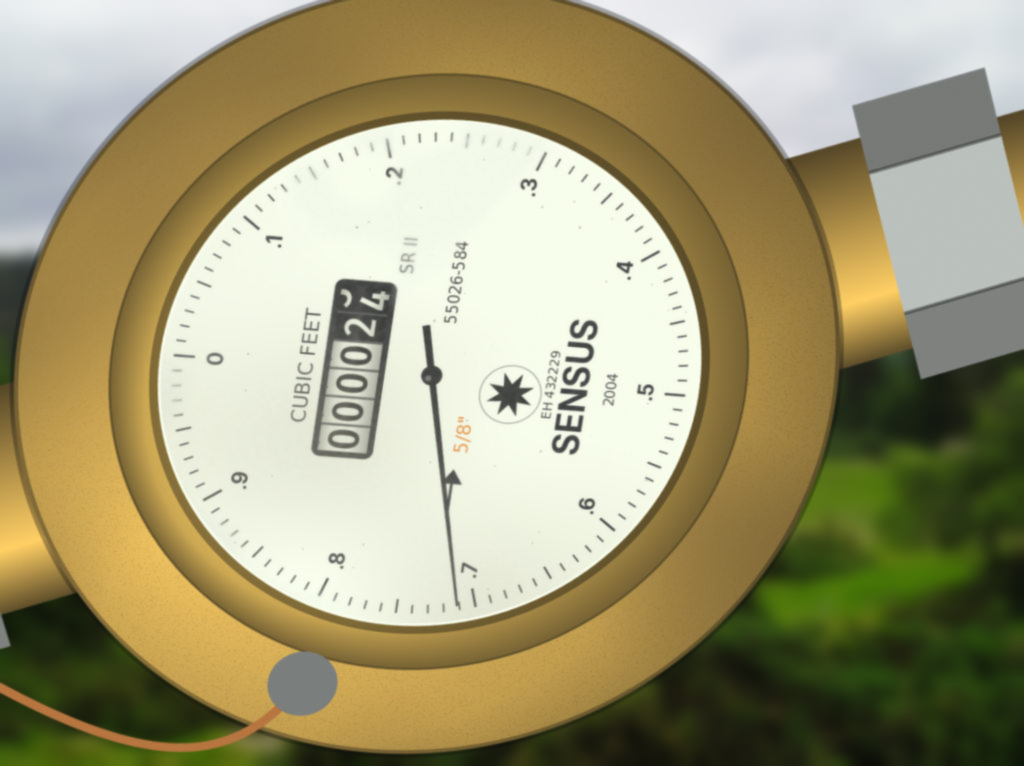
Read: 23.71ft³
